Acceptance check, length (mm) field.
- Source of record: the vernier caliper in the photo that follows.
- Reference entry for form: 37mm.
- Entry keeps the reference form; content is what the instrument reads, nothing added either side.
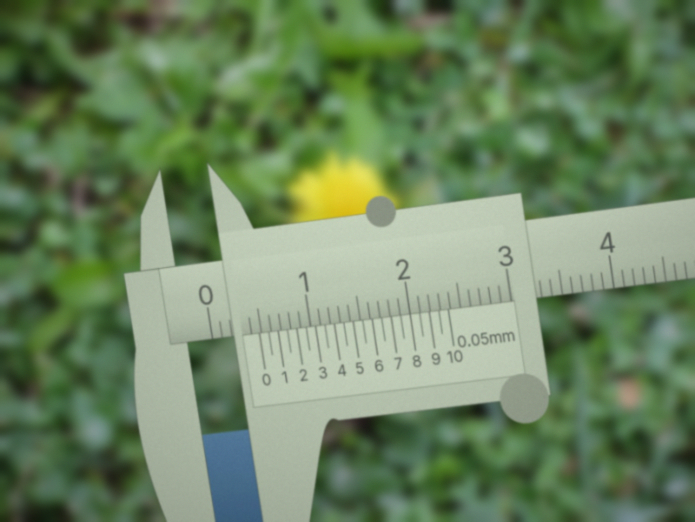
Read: 4.8mm
